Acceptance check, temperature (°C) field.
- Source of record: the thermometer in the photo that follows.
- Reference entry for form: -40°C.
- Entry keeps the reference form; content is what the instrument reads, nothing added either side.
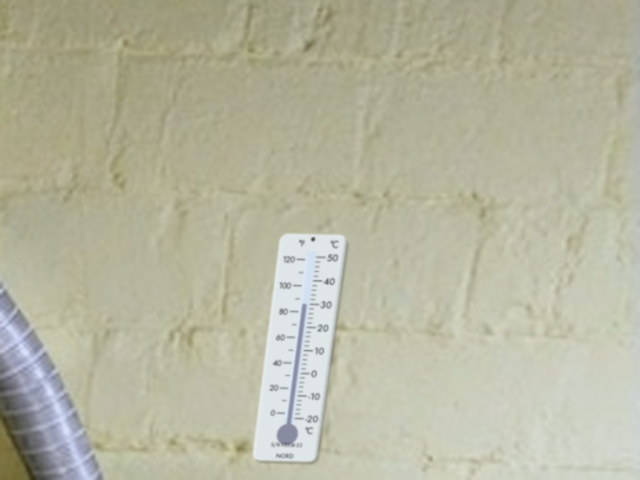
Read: 30°C
